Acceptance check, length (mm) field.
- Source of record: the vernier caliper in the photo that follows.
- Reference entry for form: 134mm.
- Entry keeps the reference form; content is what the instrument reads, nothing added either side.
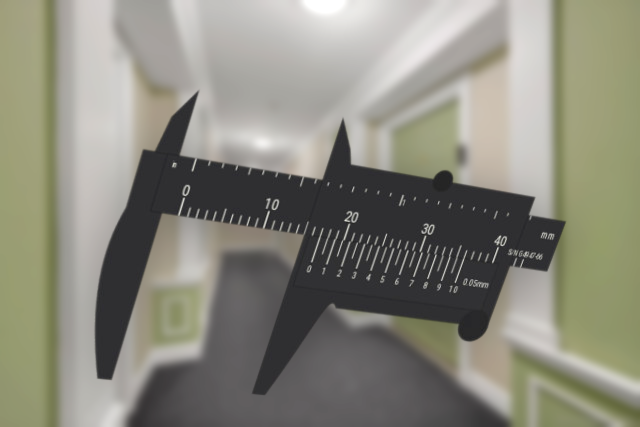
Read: 17.0mm
